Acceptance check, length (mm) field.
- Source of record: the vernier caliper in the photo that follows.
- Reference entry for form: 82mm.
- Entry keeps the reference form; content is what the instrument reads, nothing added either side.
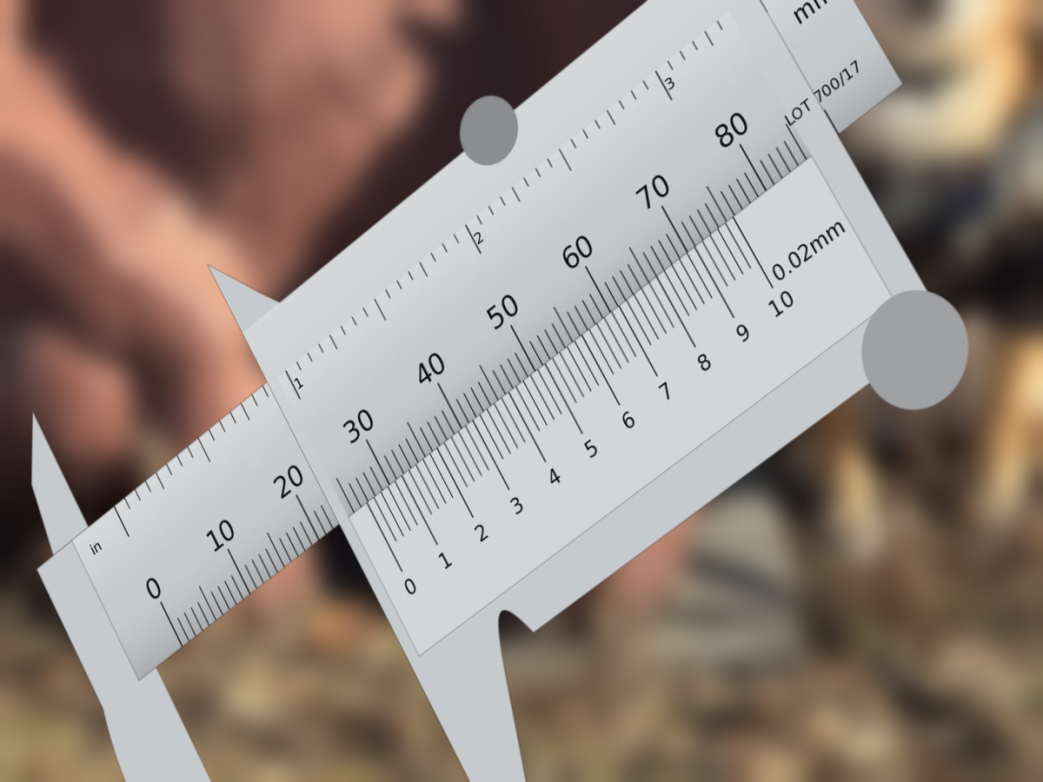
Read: 26.8mm
